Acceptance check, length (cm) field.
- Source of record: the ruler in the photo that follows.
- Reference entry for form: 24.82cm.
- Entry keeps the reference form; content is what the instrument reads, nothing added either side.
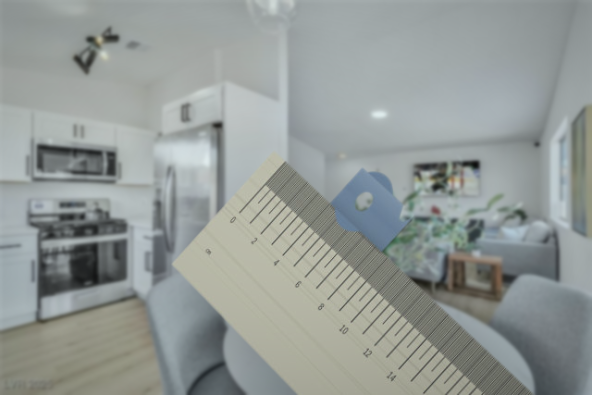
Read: 4.5cm
